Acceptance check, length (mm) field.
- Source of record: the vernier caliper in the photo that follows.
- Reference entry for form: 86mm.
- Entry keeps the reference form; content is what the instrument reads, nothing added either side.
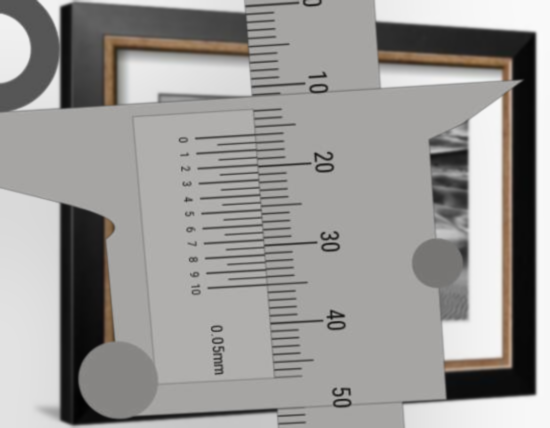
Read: 16.0mm
